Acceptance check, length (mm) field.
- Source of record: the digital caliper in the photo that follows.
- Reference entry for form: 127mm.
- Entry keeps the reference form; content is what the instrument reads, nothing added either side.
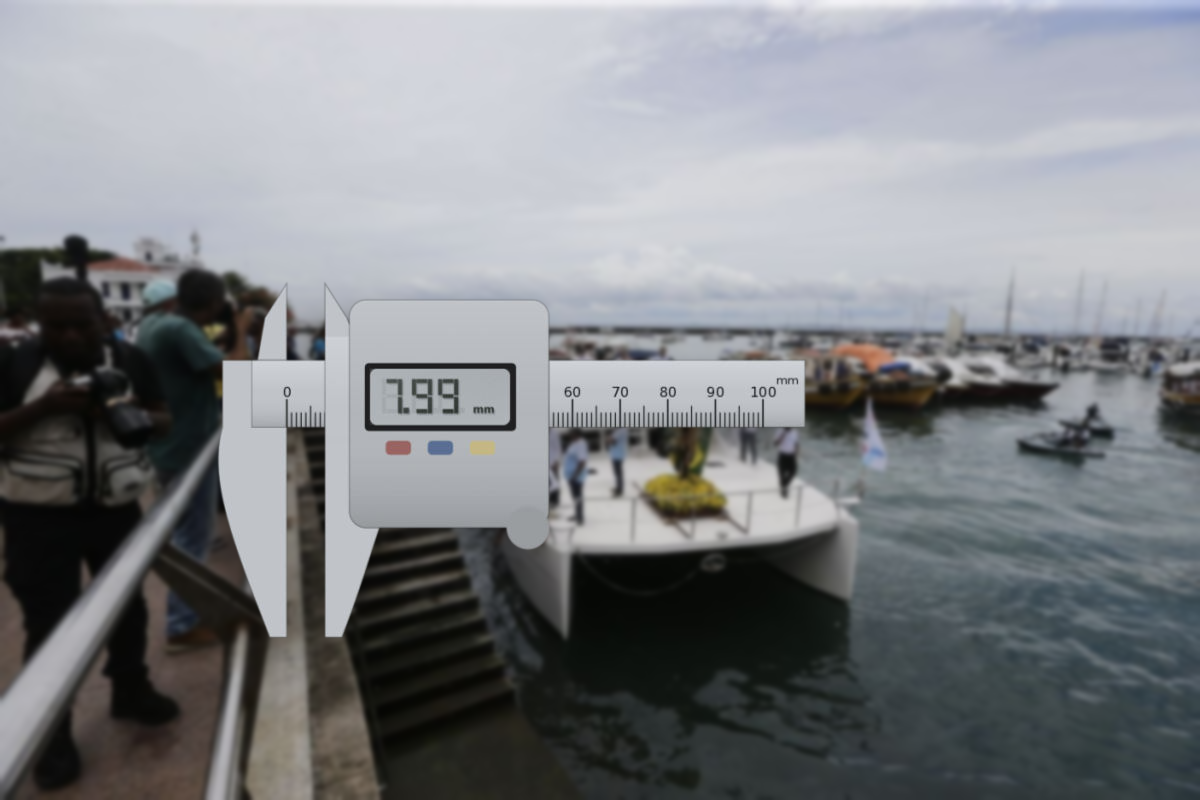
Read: 7.99mm
